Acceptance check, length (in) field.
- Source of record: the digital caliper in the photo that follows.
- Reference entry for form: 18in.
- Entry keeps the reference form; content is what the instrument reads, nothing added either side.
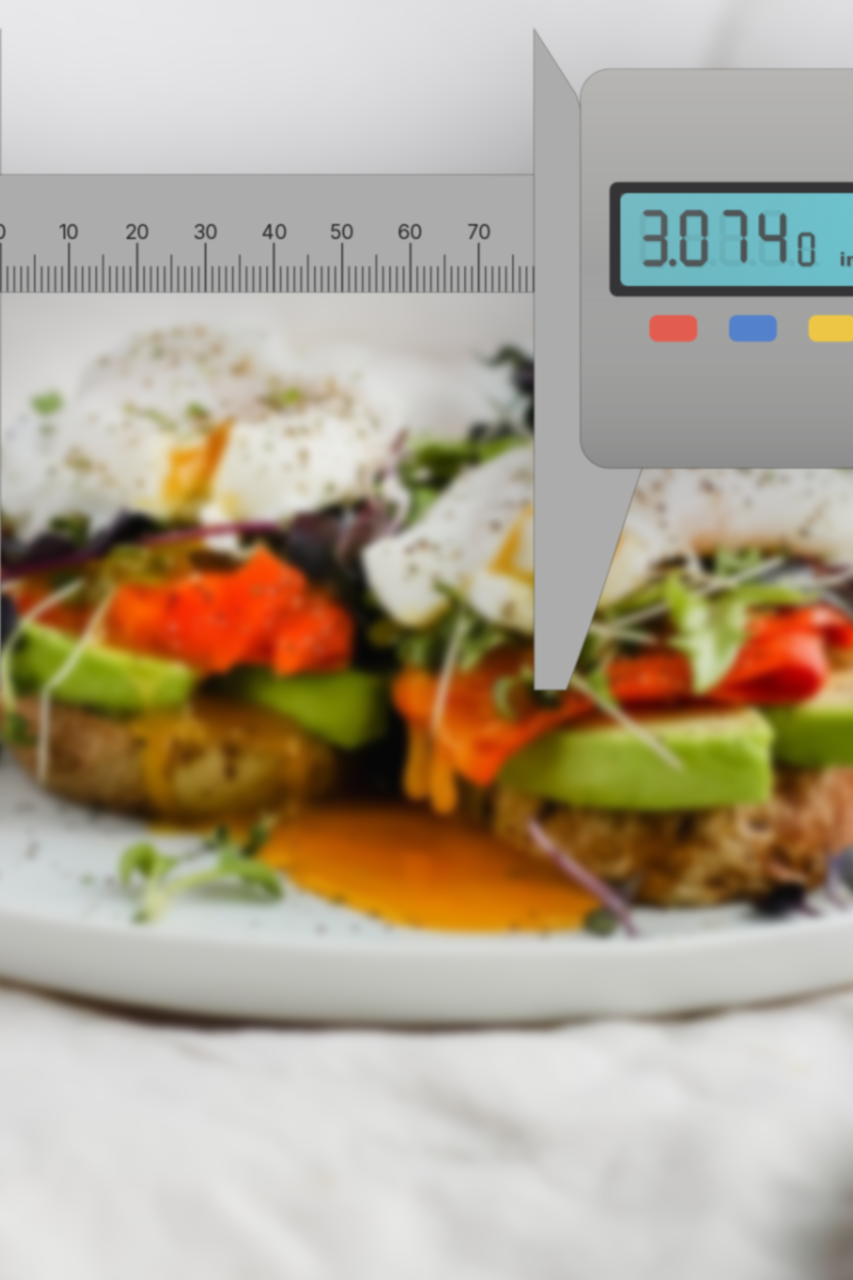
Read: 3.0740in
